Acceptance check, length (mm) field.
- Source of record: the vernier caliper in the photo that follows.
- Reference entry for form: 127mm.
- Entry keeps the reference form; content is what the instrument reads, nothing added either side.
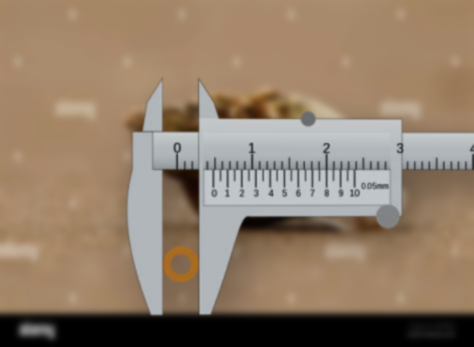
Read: 4.8mm
